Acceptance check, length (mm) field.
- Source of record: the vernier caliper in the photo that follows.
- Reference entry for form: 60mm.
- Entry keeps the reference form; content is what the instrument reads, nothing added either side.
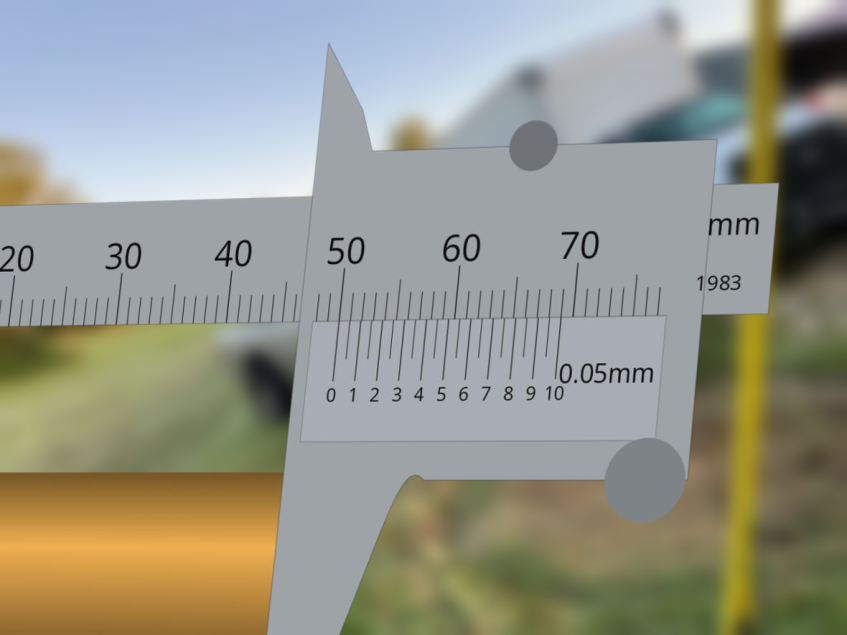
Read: 50.0mm
